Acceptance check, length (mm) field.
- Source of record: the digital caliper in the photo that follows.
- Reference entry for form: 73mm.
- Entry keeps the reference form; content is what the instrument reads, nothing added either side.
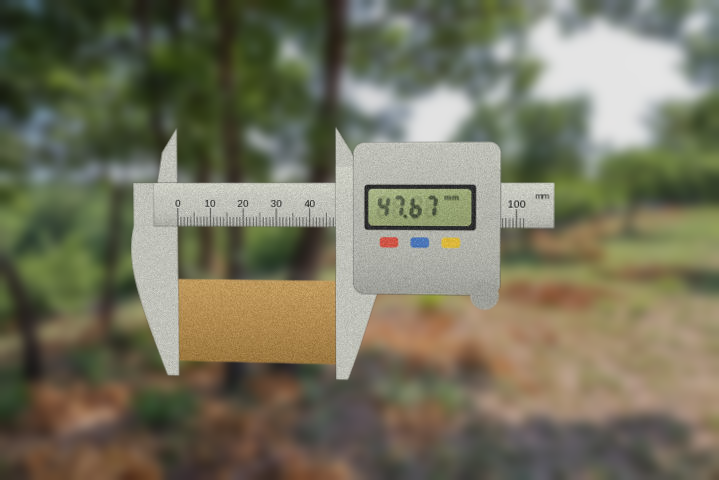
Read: 47.67mm
